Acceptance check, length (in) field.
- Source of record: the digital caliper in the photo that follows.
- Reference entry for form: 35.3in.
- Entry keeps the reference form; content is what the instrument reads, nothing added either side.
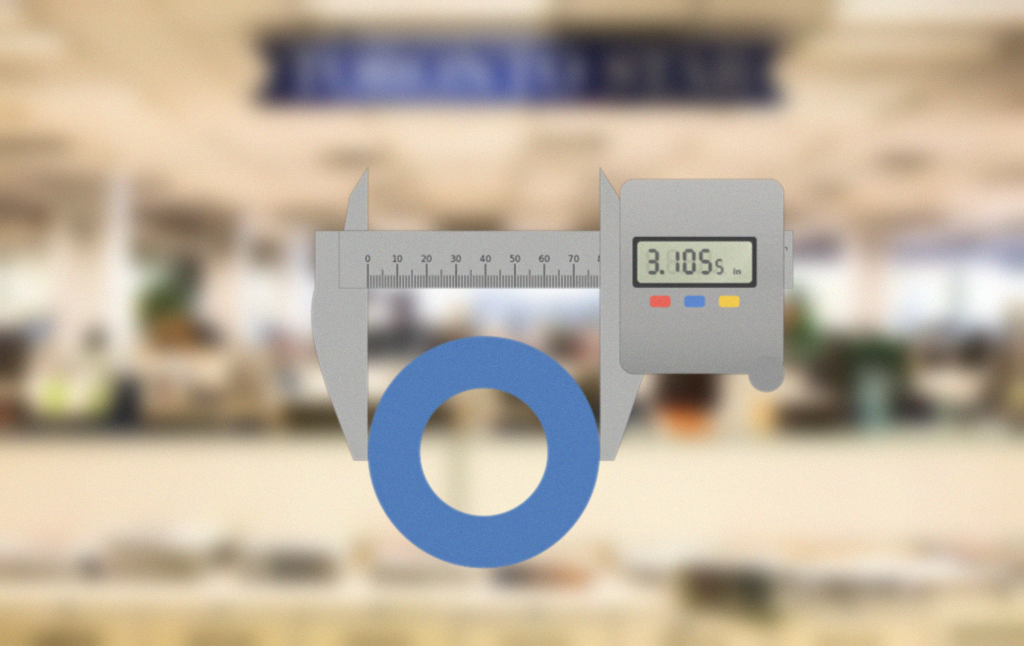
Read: 3.1055in
